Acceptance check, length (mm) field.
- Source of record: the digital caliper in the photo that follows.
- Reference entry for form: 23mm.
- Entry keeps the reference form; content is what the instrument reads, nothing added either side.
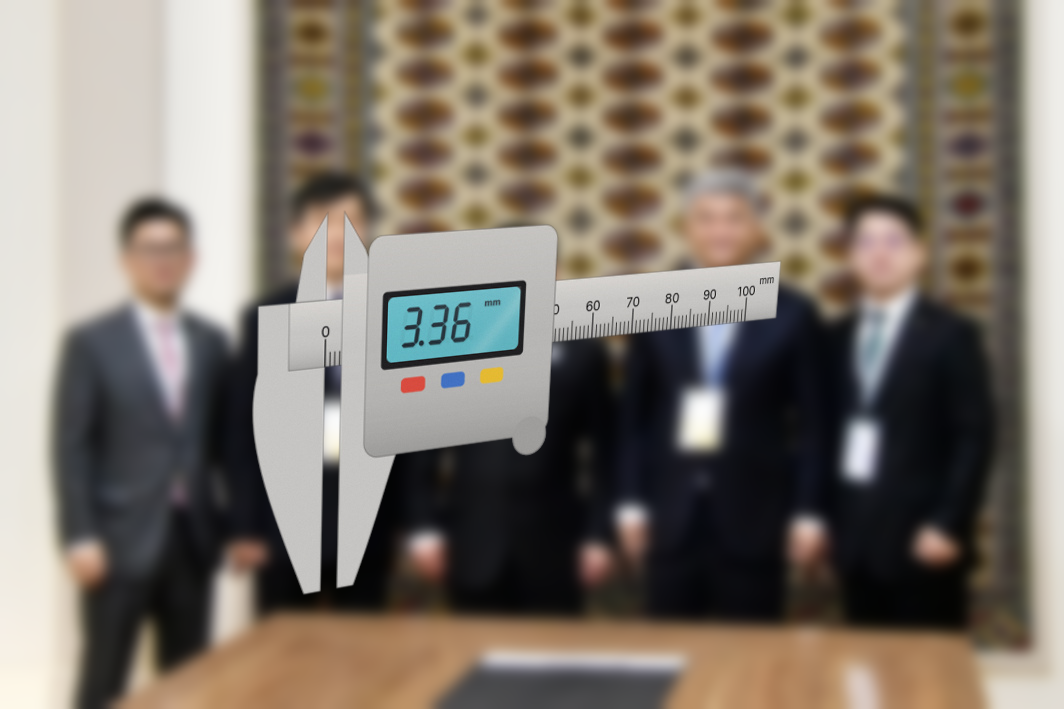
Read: 3.36mm
